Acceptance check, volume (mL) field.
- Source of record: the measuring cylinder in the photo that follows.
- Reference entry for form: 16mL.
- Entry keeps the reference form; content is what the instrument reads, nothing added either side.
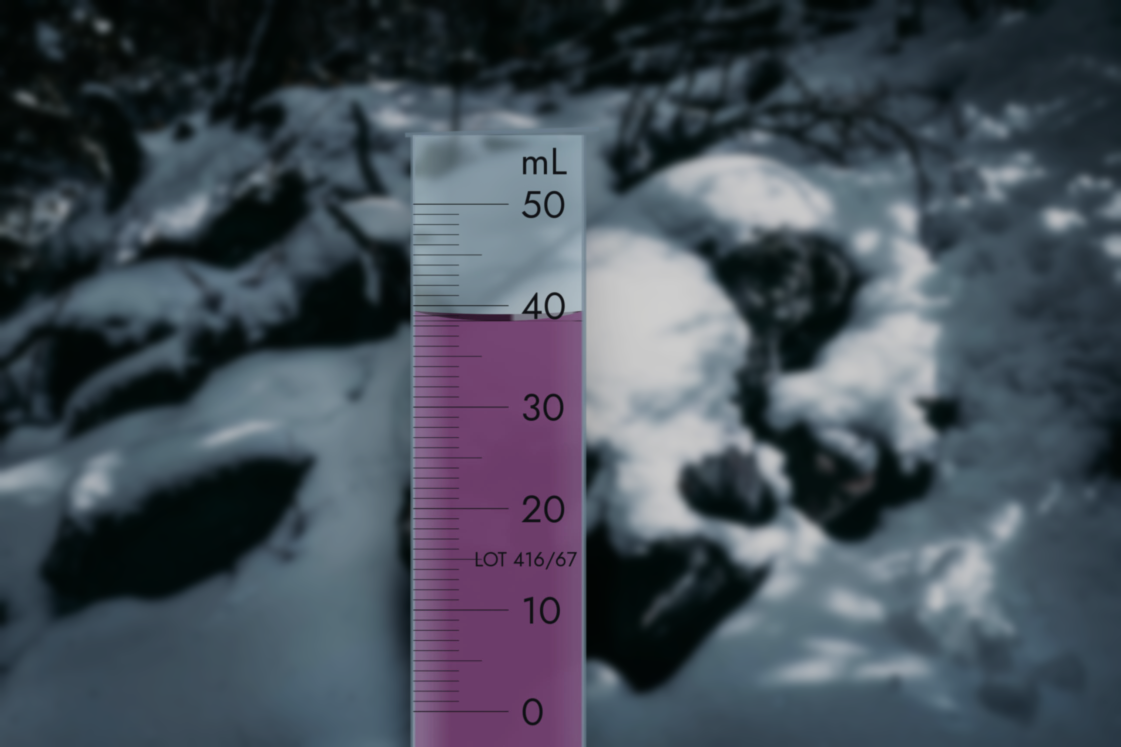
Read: 38.5mL
